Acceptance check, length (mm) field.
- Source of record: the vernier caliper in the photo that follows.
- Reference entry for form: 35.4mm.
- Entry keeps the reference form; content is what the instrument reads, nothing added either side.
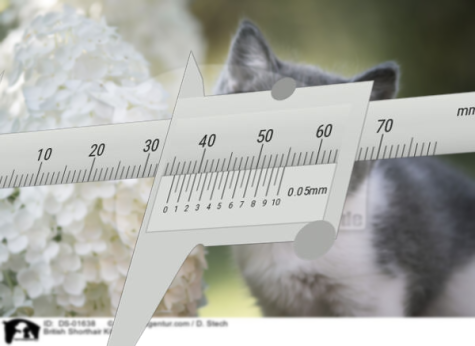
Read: 35.8mm
